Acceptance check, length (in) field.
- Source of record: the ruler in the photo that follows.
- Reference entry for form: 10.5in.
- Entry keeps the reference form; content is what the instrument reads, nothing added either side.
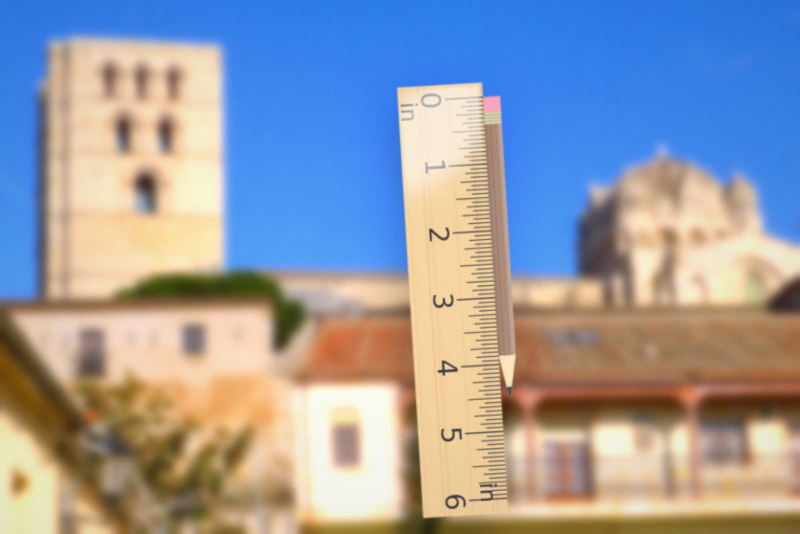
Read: 4.5in
